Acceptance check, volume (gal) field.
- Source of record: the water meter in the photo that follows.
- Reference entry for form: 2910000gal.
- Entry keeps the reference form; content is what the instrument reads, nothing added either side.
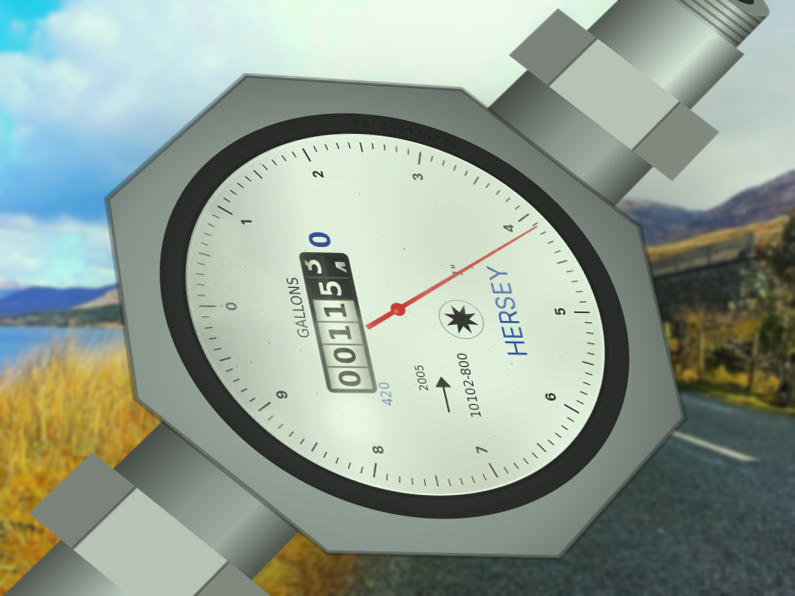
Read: 11534.1gal
